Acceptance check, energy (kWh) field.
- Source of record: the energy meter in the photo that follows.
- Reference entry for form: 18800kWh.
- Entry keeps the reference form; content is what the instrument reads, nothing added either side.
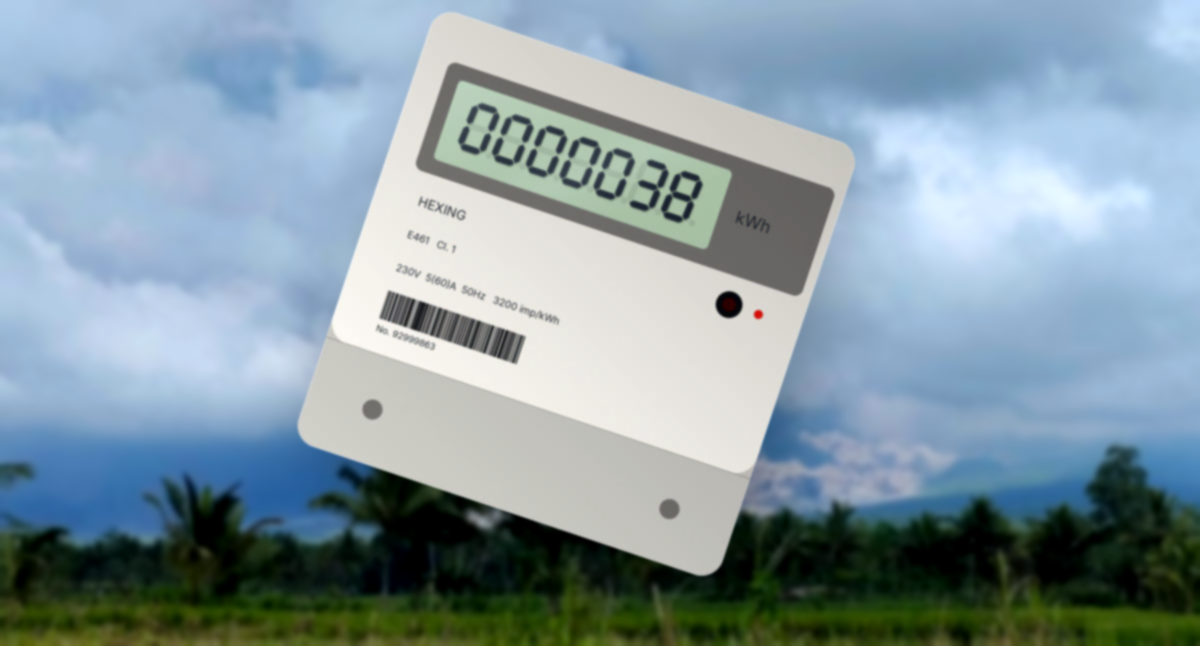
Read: 38kWh
